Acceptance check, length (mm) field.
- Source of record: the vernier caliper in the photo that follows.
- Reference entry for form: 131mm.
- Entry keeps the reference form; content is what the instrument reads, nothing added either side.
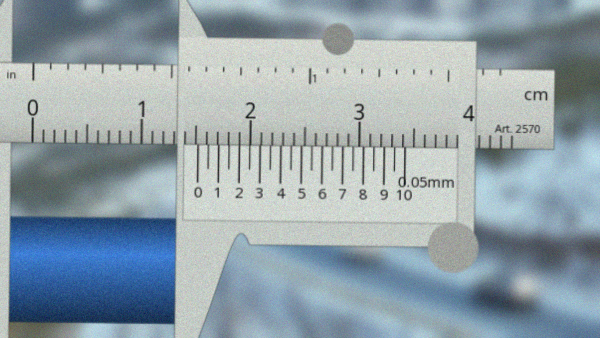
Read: 15.2mm
